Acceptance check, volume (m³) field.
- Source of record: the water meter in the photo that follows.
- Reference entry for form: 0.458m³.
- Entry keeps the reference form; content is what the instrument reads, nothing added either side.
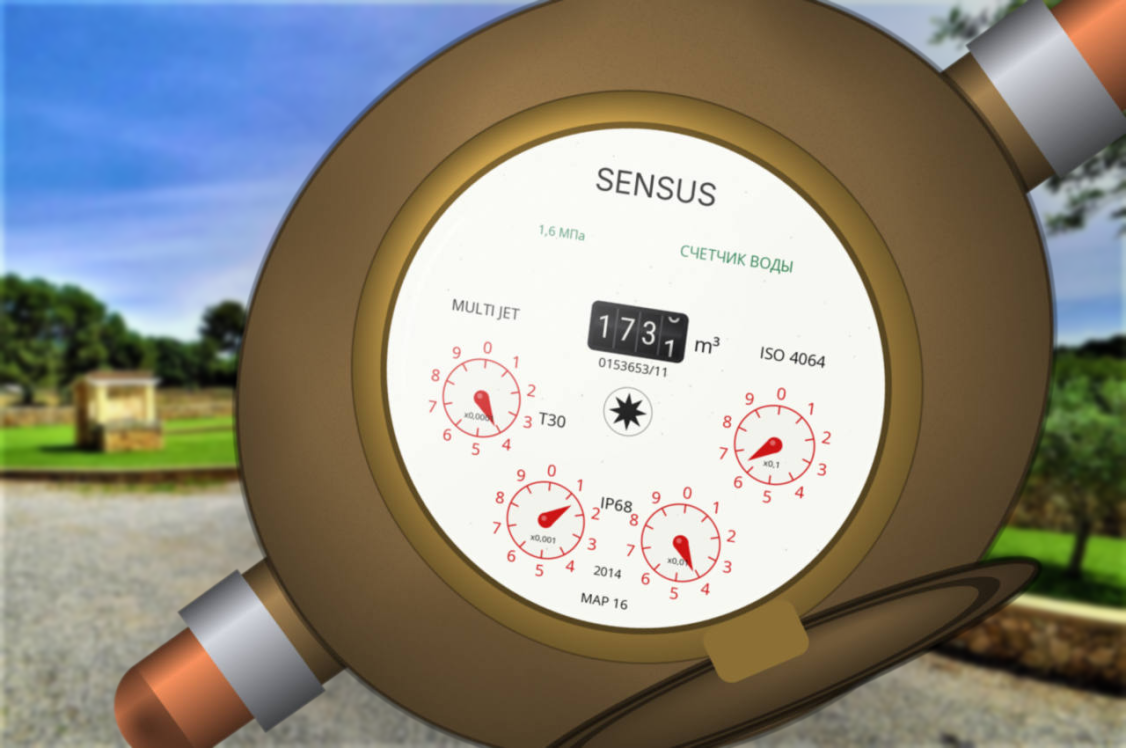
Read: 1730.6414m³
